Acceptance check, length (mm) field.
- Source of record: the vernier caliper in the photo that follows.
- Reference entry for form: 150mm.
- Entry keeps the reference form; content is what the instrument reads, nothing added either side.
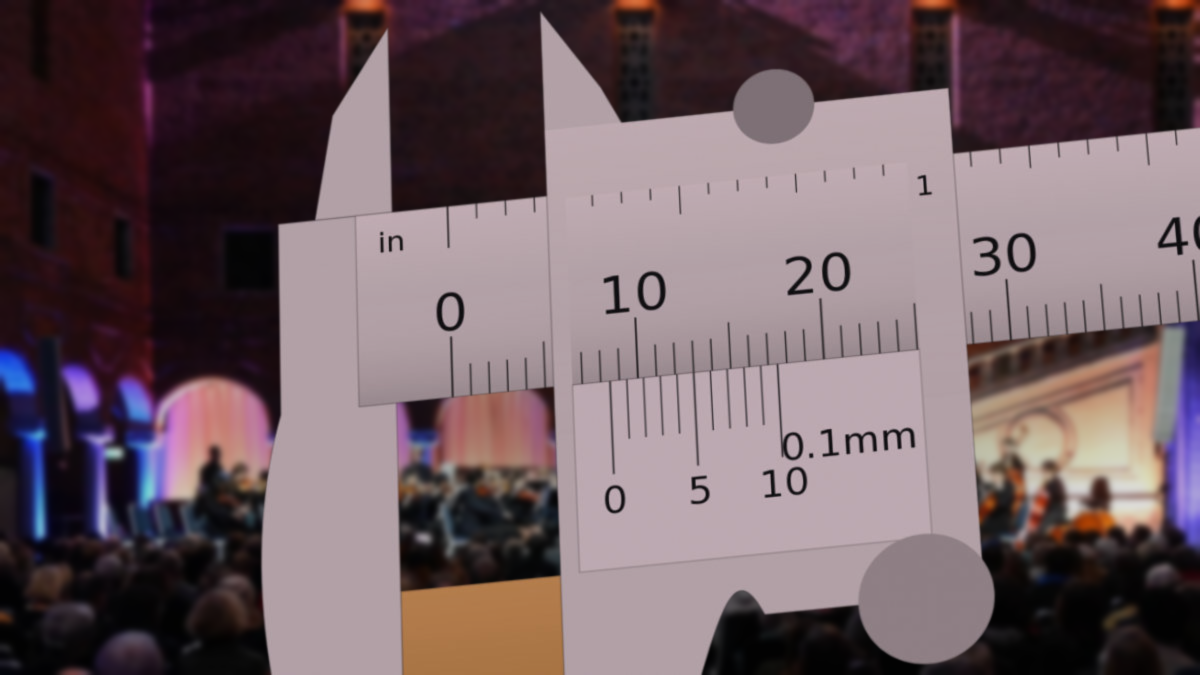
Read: 8.5mm
